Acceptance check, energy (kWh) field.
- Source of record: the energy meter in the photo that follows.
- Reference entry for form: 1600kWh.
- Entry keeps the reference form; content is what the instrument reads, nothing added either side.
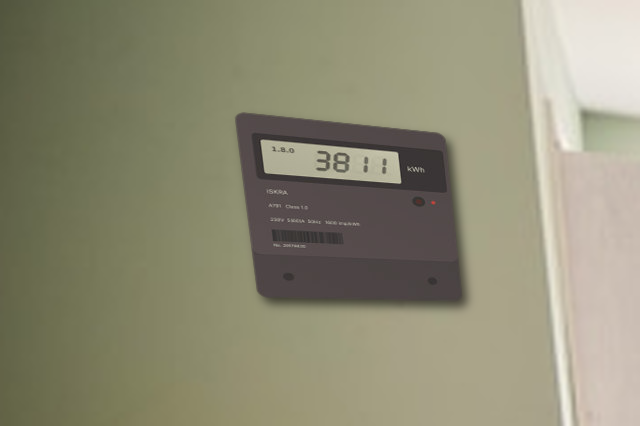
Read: 3811kWh
